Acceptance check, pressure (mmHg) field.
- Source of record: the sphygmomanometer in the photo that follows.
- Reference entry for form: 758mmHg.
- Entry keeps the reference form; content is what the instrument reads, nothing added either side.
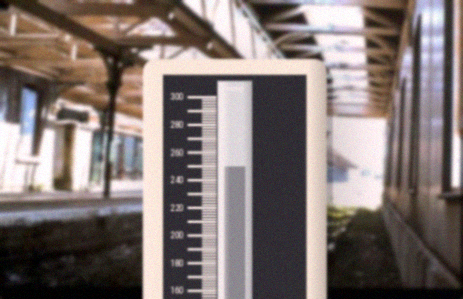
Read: 250mmHg
